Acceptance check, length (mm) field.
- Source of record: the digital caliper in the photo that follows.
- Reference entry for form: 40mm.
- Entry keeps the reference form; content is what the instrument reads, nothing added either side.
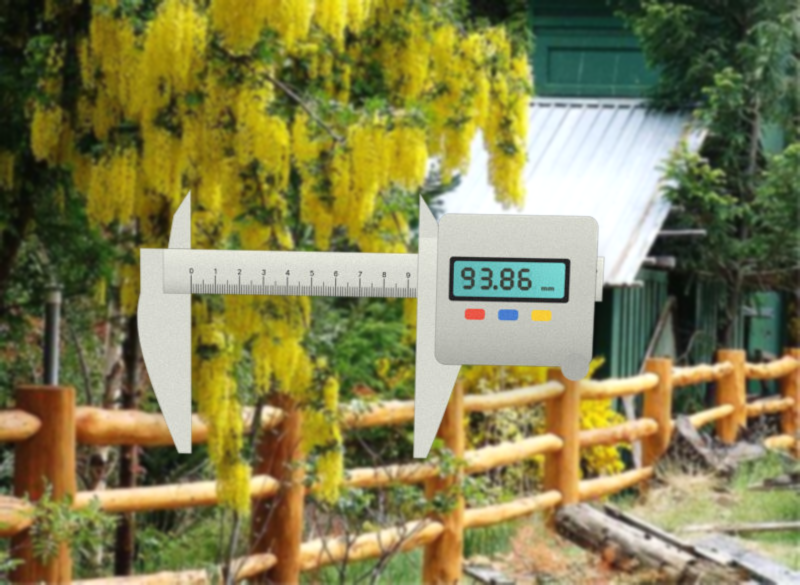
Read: 93.86mm
